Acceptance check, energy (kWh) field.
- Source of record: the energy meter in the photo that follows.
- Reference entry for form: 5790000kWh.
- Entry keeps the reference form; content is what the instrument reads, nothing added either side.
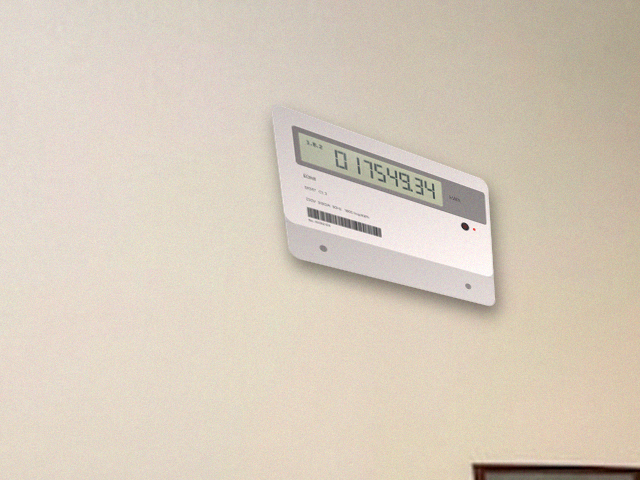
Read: 17549.34kWh
